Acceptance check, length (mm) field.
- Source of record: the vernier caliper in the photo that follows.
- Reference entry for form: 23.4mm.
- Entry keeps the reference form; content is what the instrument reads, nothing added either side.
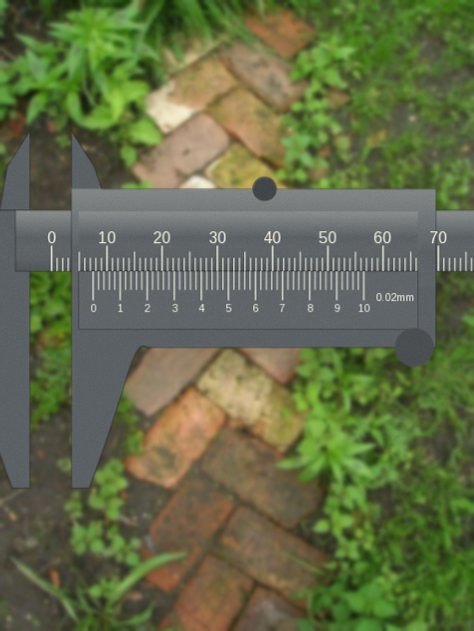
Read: 7.5mm
